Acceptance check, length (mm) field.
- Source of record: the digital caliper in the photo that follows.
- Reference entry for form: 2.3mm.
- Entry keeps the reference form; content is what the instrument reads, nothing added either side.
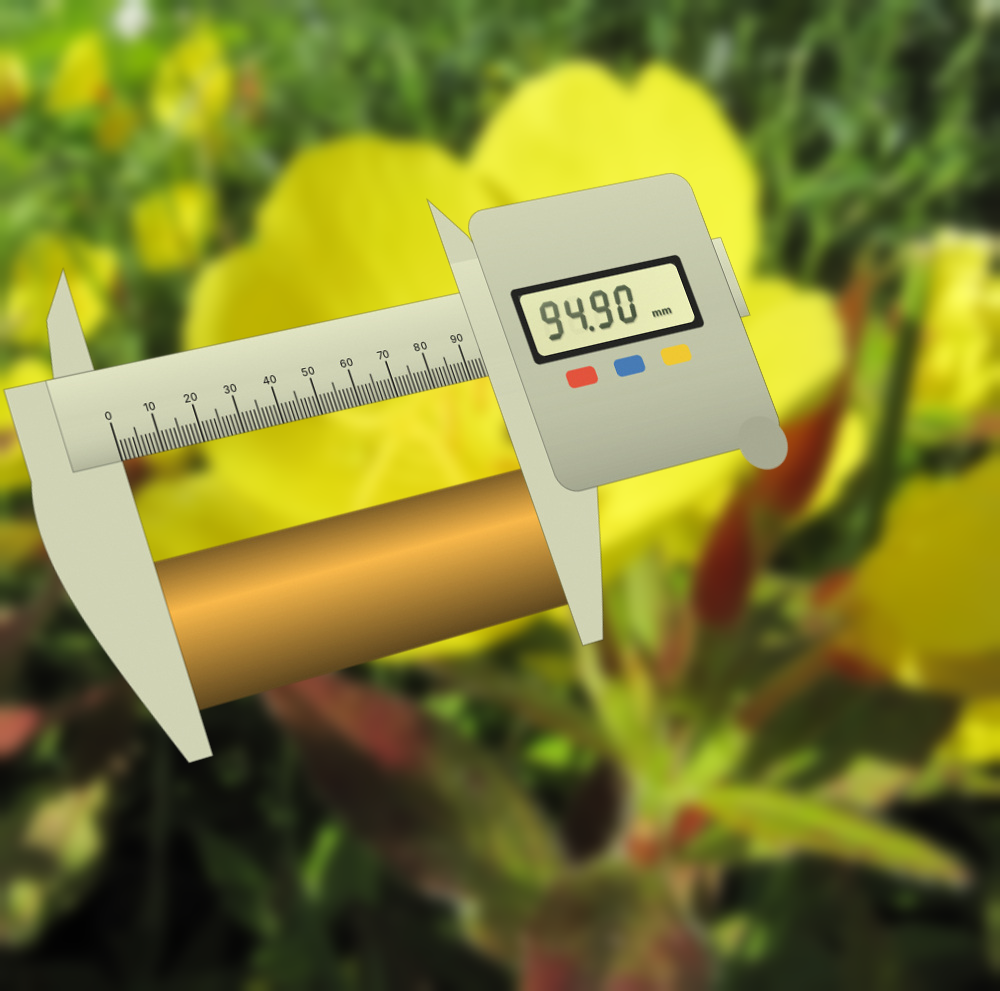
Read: 94.90mm
